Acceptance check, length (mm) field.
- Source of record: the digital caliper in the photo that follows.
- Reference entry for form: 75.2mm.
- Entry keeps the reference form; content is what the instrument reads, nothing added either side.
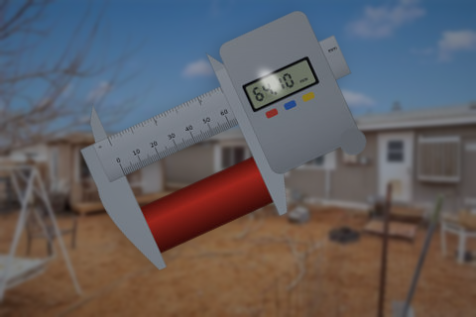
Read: 64.10mm
